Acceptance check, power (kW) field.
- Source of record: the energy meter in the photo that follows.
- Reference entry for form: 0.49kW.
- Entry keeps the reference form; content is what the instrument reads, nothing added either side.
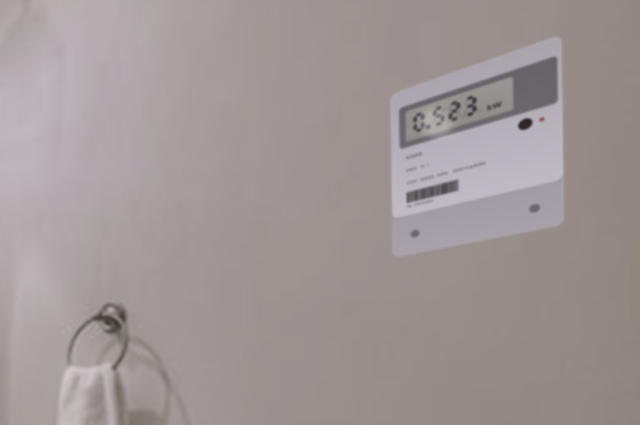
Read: 0.523kW
